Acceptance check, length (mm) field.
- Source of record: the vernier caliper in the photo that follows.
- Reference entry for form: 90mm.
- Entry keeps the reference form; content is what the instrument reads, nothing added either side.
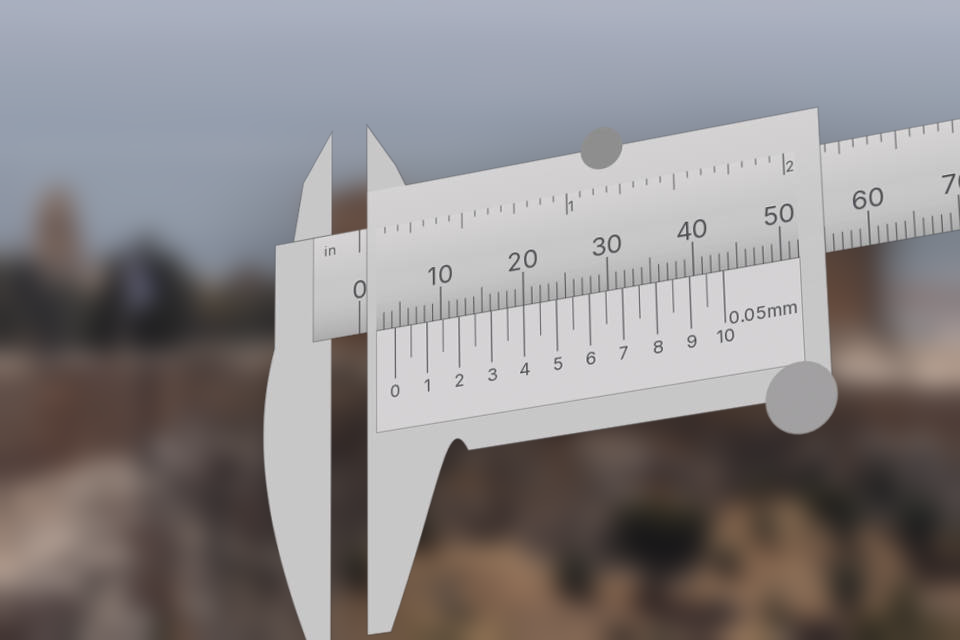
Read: 4.4mm
